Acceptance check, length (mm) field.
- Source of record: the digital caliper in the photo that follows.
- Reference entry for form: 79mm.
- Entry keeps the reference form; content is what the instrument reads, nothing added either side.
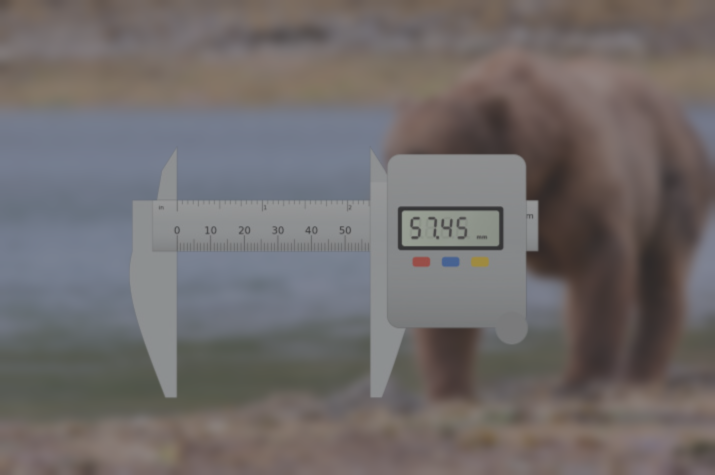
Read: 57.45mm
